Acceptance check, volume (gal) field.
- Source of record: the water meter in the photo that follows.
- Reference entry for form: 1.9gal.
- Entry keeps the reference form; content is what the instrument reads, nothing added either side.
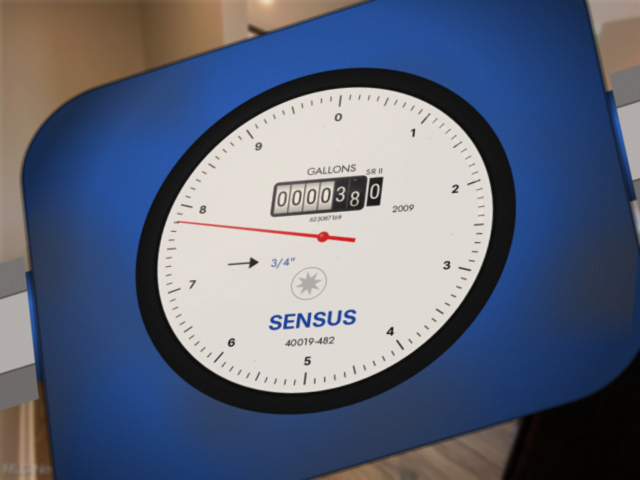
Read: 377.8gal
